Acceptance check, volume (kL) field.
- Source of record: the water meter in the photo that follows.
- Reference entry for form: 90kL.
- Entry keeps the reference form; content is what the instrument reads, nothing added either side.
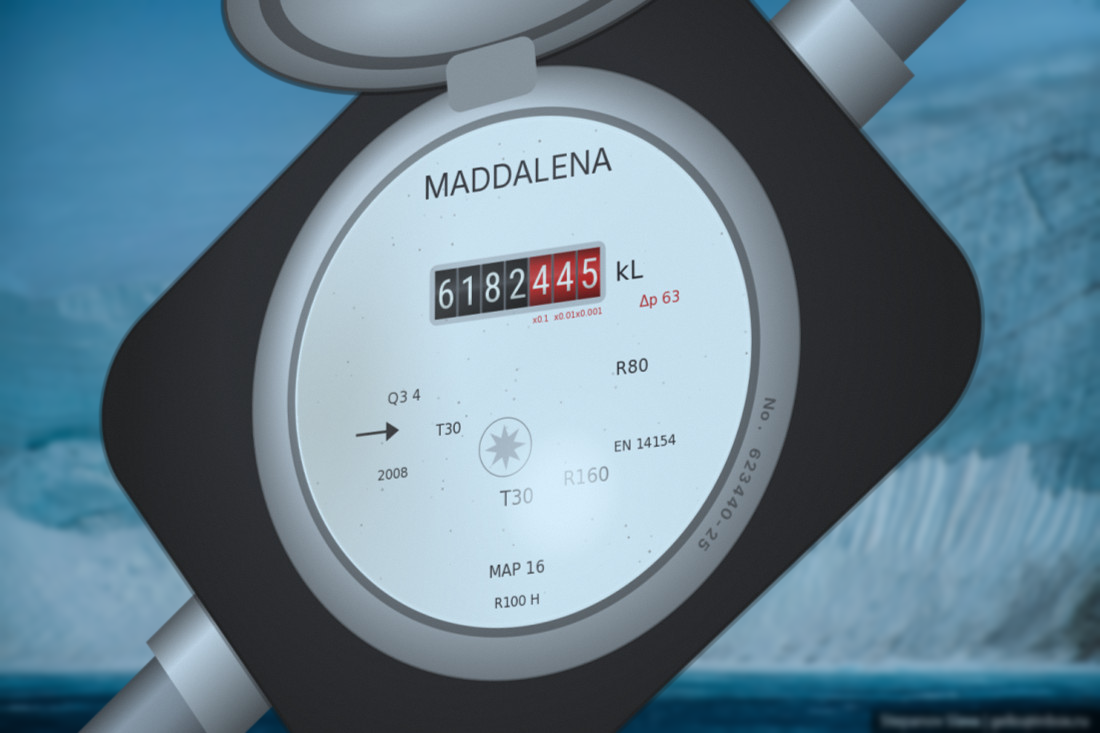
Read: 6182.445kL
